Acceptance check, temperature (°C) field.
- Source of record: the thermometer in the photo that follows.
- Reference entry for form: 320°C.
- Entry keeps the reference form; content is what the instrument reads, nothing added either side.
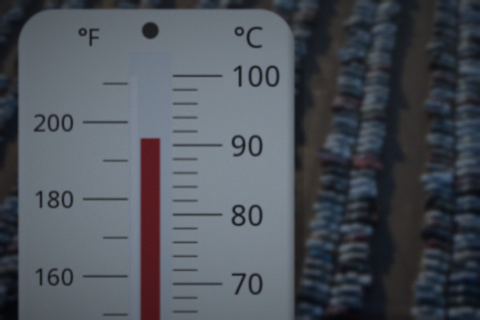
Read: 91°C
